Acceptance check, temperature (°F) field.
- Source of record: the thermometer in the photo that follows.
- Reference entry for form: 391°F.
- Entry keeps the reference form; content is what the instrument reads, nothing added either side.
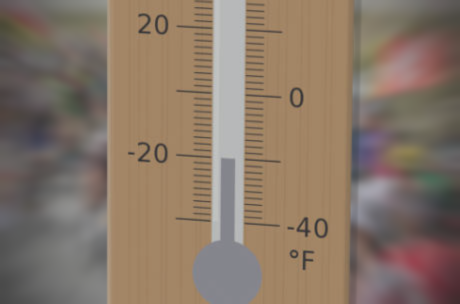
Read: -20°F
